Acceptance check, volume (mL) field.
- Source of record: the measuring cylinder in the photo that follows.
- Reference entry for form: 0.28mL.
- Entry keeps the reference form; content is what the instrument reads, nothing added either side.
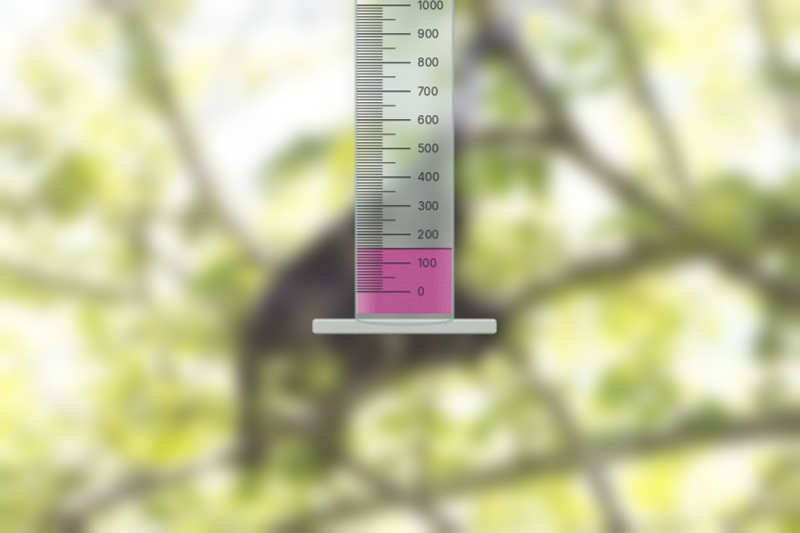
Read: 150mL
